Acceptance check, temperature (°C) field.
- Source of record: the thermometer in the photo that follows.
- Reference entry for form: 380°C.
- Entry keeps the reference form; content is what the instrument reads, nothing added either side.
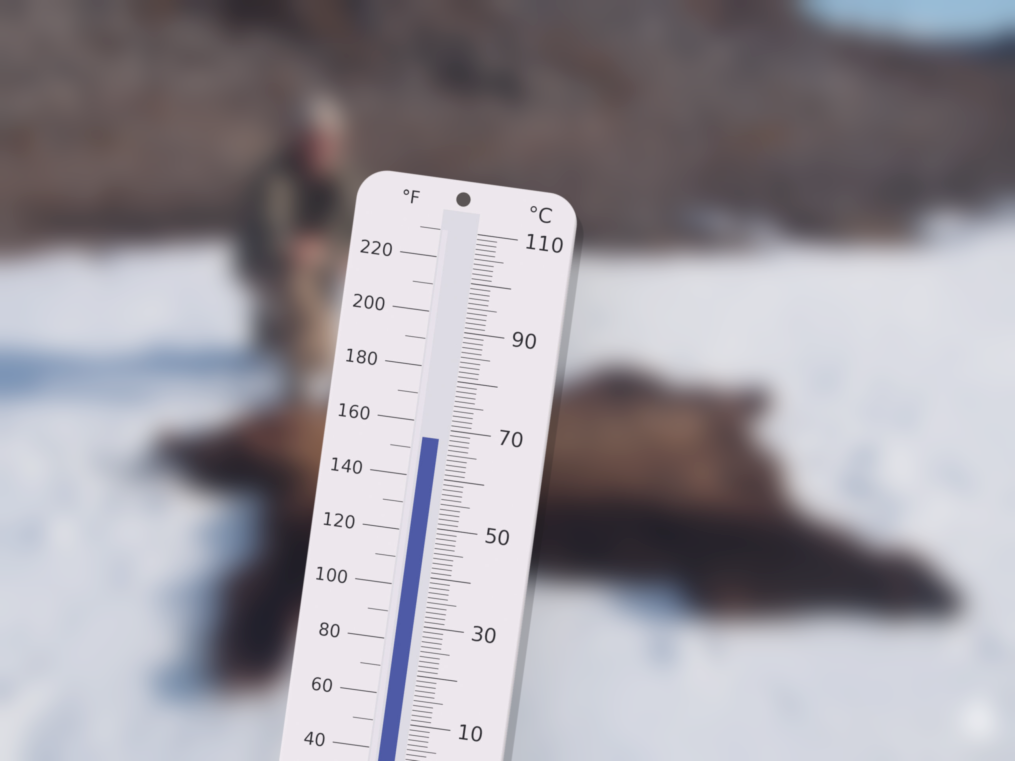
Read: 68°C
